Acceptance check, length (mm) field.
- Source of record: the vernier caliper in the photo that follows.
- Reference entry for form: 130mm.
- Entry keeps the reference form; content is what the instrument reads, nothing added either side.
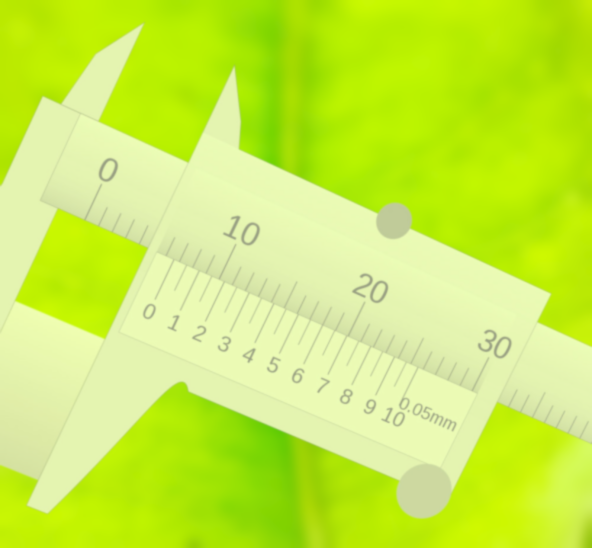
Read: 6.6mm
